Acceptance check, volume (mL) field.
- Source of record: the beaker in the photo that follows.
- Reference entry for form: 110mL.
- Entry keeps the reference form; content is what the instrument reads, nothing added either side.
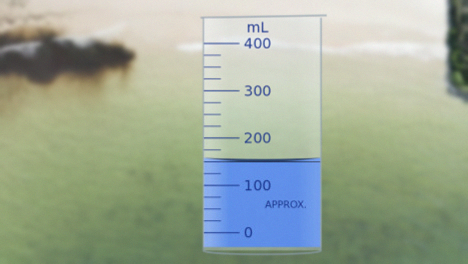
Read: 150mL
